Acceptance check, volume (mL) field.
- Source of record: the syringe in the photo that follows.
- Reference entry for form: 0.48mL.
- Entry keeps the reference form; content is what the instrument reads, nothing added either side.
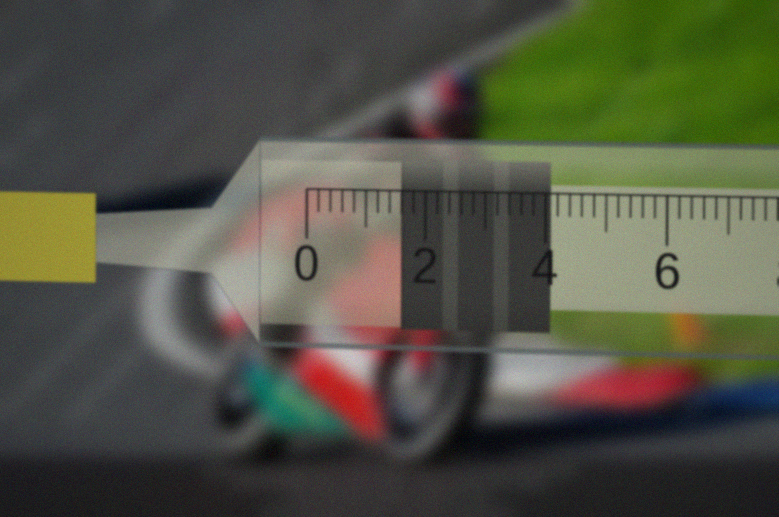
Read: 1.6mL
